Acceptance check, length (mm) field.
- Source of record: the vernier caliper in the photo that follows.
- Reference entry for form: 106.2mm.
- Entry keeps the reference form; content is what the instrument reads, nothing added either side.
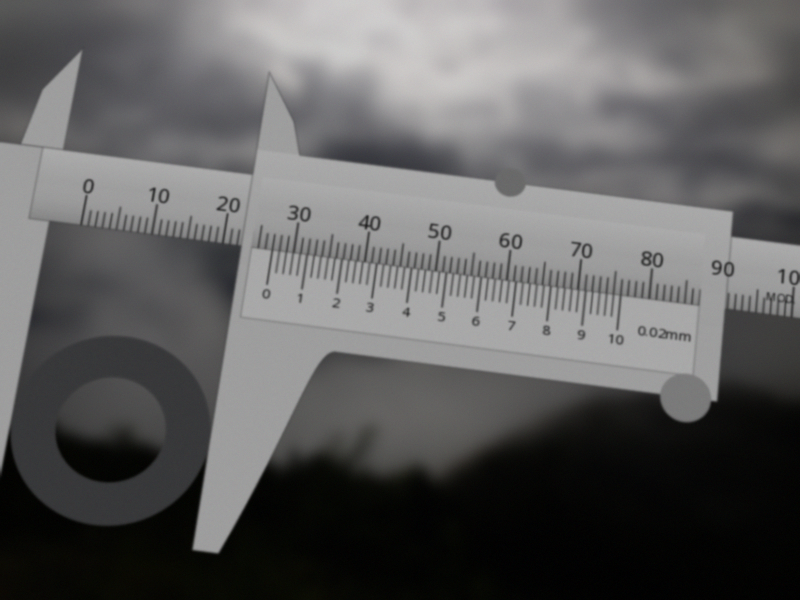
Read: 27.0mm
